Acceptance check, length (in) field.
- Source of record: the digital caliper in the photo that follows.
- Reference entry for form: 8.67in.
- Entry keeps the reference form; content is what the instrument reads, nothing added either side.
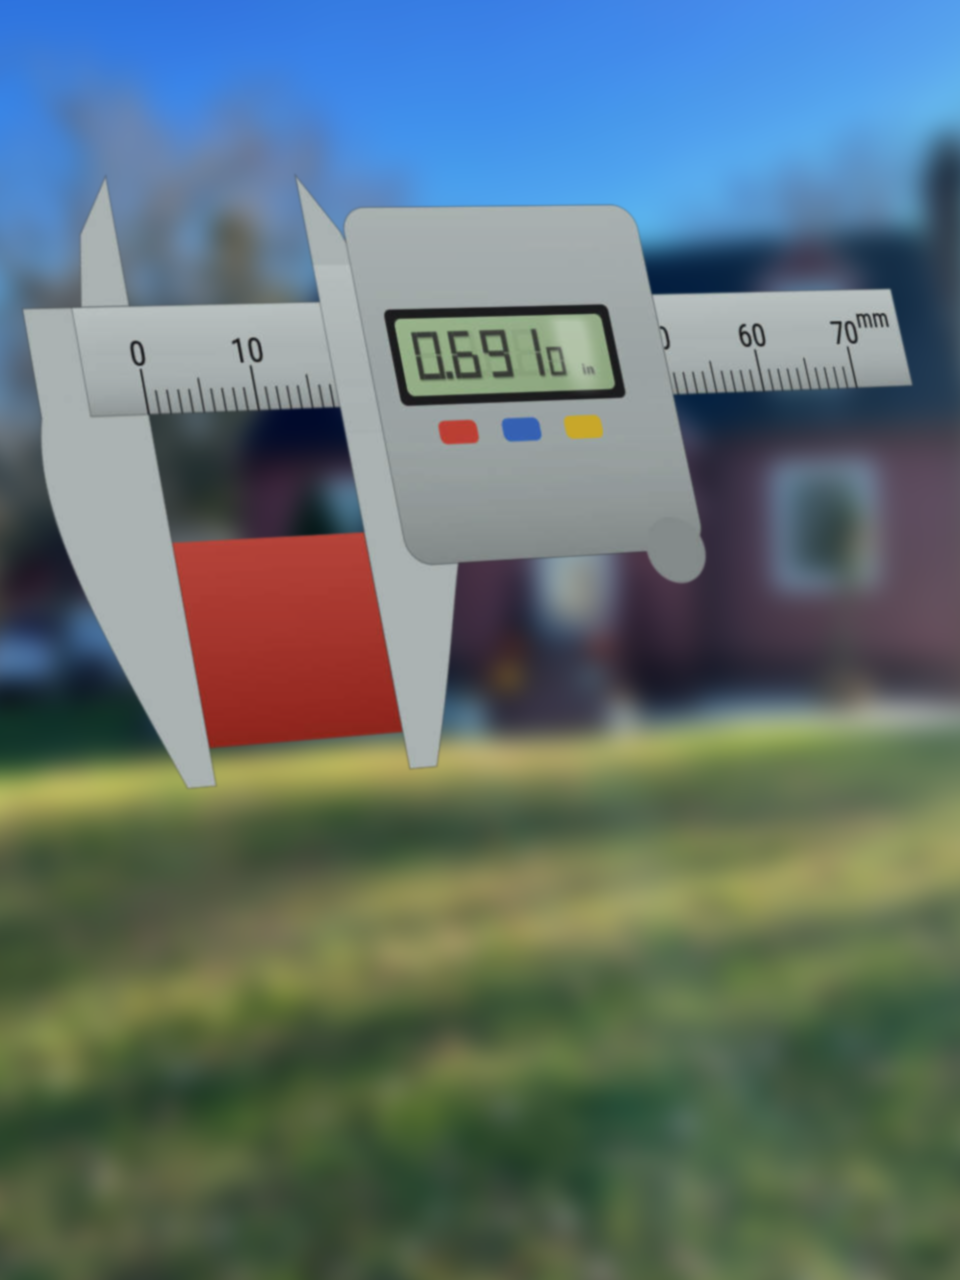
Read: 0.6910in
